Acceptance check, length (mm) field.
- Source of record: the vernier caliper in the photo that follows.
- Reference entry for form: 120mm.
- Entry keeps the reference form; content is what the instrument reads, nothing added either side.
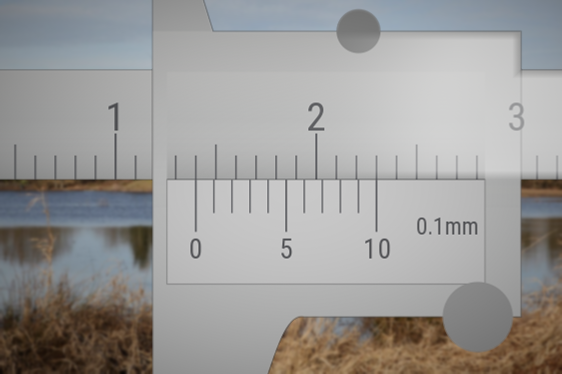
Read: 14.0mm
